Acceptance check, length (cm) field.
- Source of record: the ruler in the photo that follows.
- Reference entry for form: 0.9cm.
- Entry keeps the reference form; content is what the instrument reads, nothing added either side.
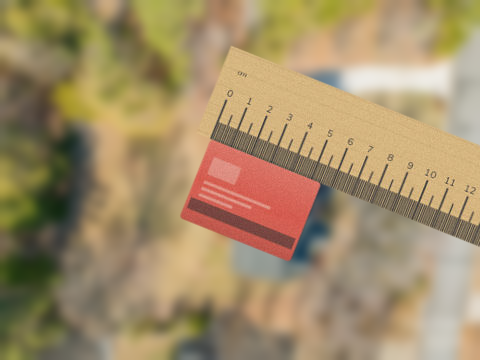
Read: 5.5cm
